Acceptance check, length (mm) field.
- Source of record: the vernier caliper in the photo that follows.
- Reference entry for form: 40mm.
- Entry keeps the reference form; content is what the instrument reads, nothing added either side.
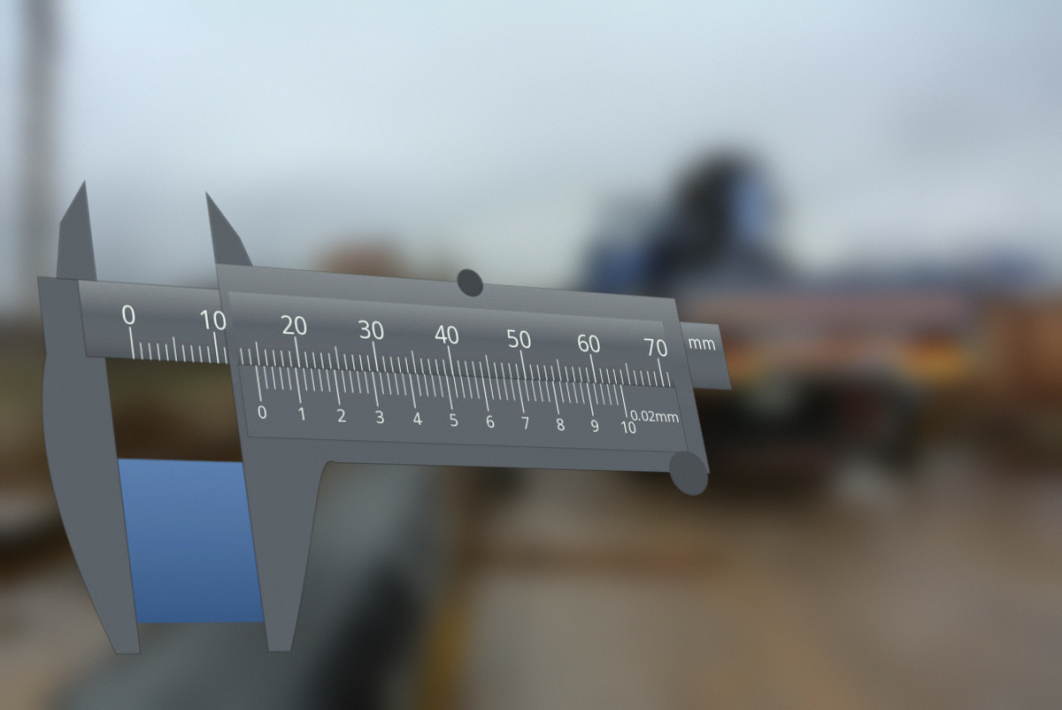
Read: 14.6mm
